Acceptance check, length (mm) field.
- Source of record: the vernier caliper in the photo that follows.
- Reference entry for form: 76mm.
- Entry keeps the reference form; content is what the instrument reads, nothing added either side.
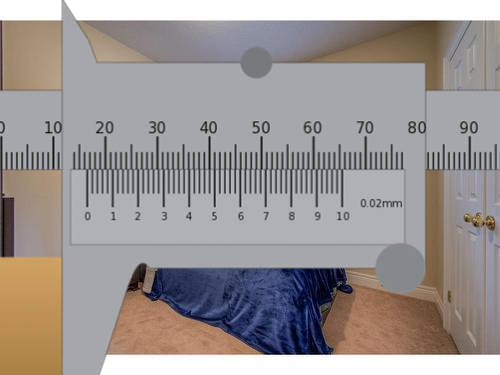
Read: 16.5mm
